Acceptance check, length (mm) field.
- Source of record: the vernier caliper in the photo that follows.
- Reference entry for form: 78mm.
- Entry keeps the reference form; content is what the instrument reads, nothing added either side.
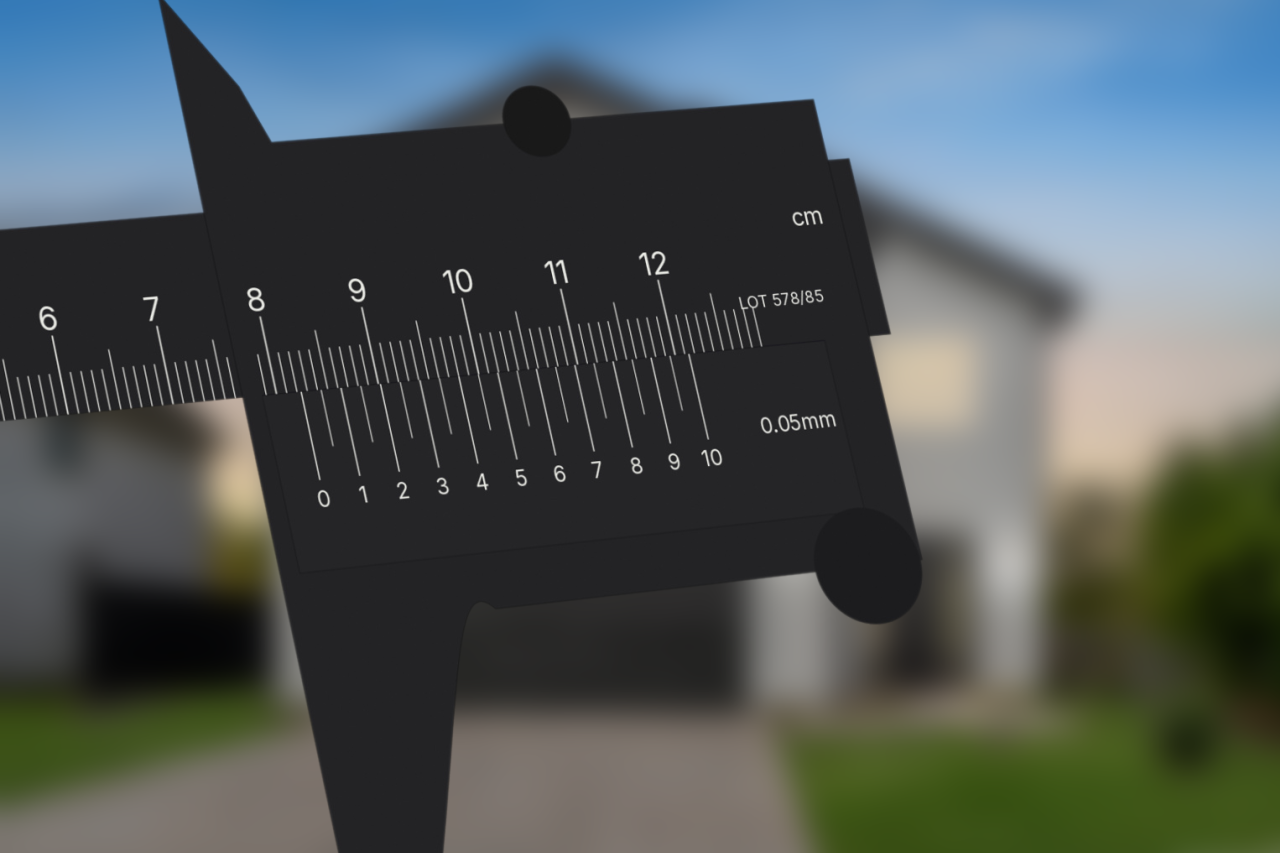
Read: 82.4mm
